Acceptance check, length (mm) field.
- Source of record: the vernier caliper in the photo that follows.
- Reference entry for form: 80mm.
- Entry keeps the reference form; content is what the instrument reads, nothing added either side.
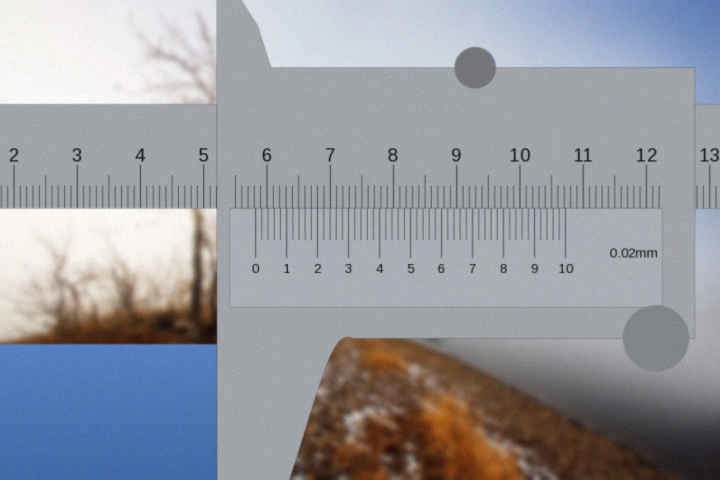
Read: 58.2mm
